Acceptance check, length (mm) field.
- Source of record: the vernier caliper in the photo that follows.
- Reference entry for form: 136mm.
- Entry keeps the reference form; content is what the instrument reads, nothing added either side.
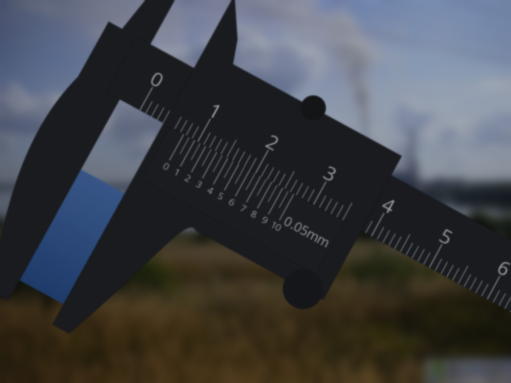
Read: 7.6mm
